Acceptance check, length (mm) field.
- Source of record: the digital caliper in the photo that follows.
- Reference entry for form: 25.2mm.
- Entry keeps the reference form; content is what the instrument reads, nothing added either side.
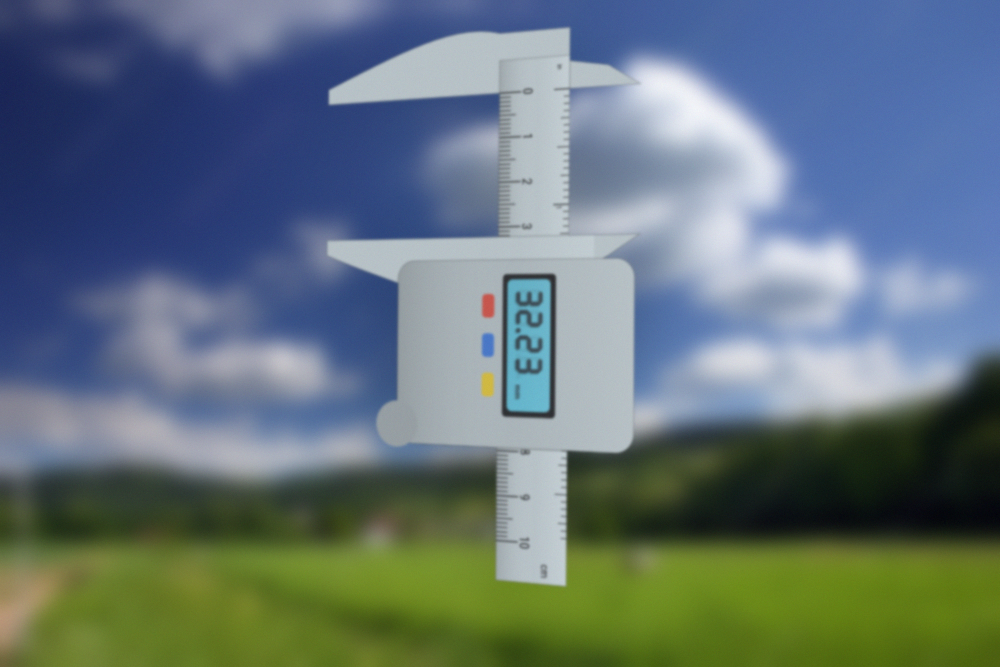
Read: 32.23mm
